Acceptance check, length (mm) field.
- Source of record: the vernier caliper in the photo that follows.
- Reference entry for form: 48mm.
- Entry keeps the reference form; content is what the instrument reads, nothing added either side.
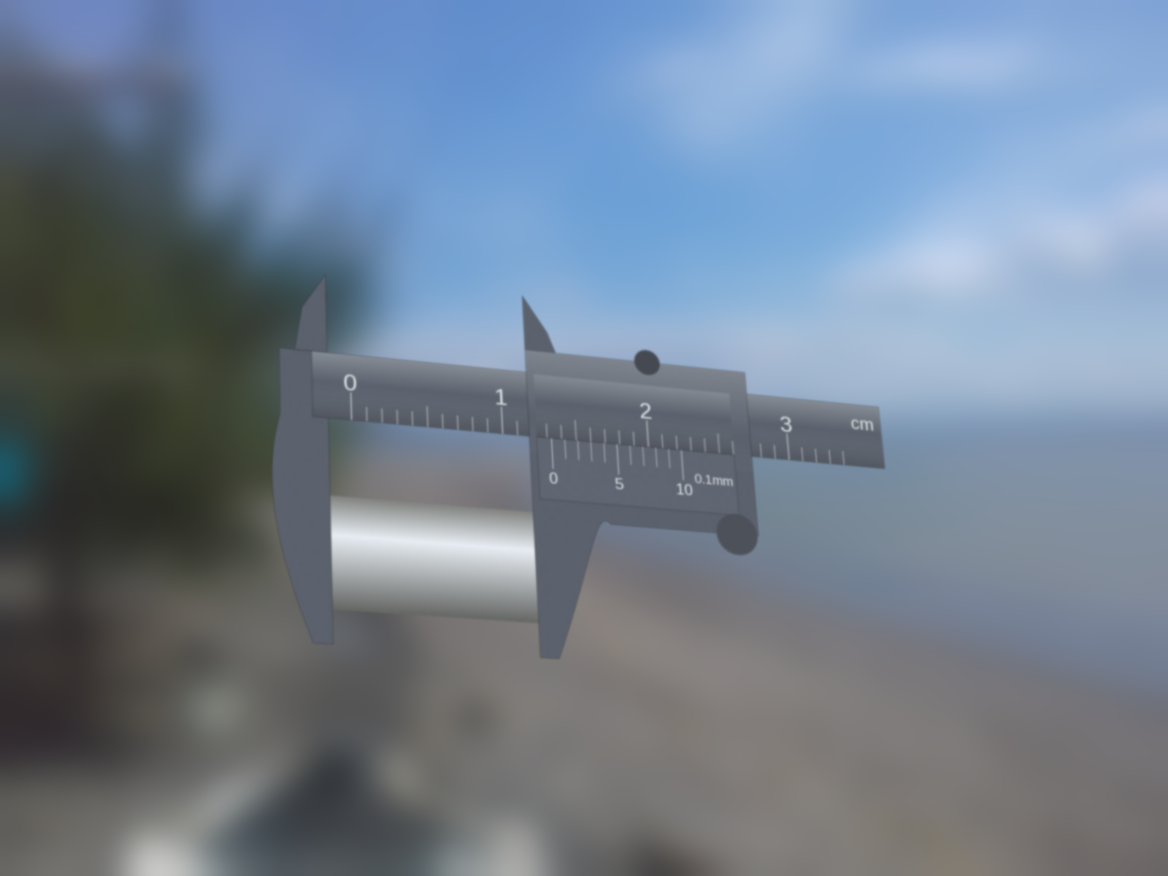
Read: 13.3mm
